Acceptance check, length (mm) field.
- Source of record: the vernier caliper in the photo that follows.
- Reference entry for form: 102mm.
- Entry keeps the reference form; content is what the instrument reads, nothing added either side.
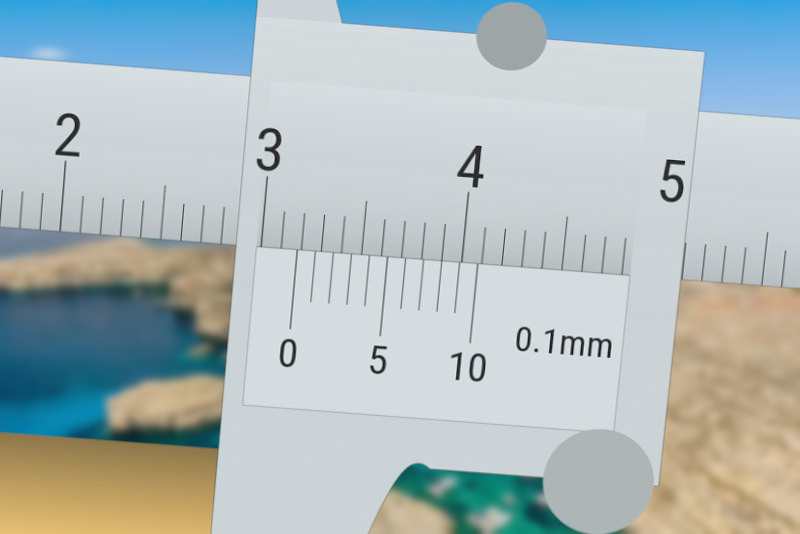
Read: 31.8mm
